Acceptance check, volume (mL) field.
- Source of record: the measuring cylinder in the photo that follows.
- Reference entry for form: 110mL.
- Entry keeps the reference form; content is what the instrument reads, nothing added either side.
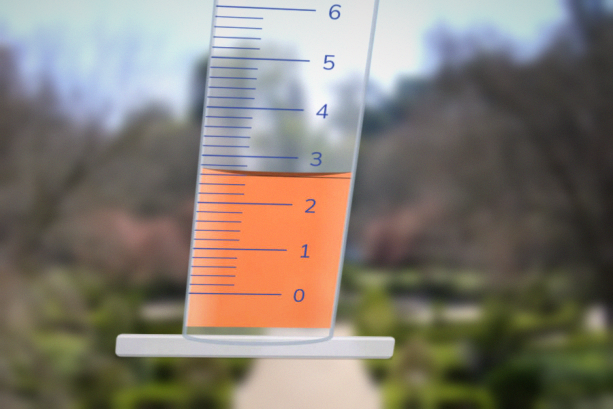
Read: 2.6mL
